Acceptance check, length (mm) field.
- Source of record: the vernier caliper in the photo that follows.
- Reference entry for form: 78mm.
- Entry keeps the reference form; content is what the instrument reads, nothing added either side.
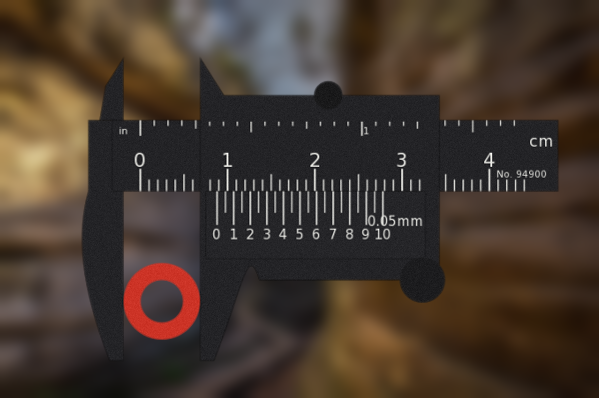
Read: 8.8mm
